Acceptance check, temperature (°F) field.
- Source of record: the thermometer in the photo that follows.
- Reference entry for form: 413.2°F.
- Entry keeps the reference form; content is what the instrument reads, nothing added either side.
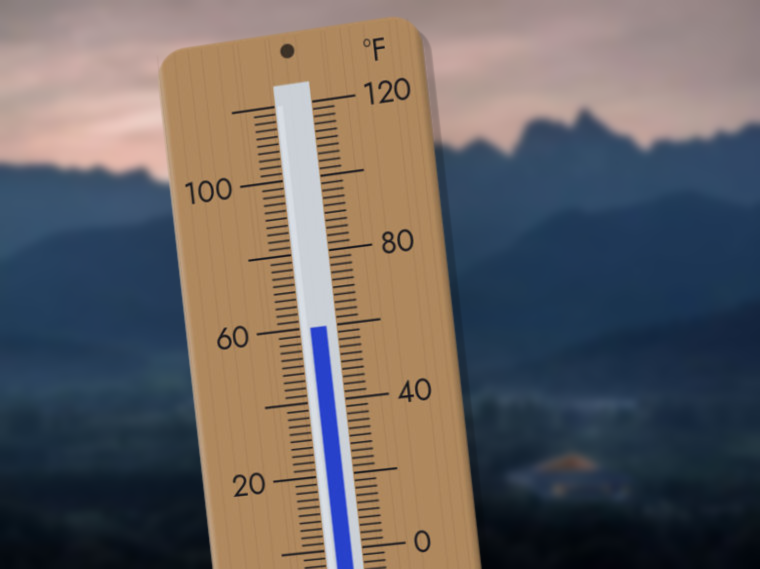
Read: 60°F
